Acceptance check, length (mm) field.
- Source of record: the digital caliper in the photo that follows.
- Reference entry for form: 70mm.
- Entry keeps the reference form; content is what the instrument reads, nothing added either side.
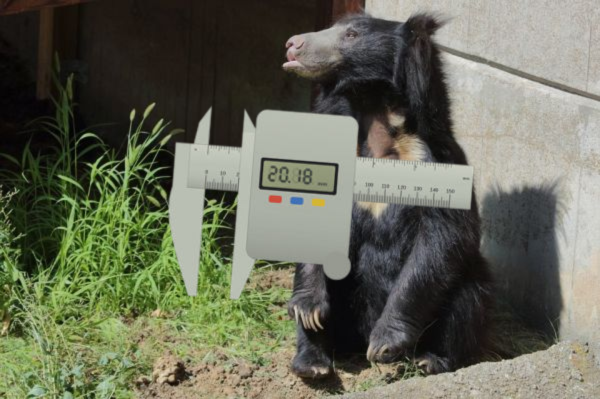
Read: 20.18mm
